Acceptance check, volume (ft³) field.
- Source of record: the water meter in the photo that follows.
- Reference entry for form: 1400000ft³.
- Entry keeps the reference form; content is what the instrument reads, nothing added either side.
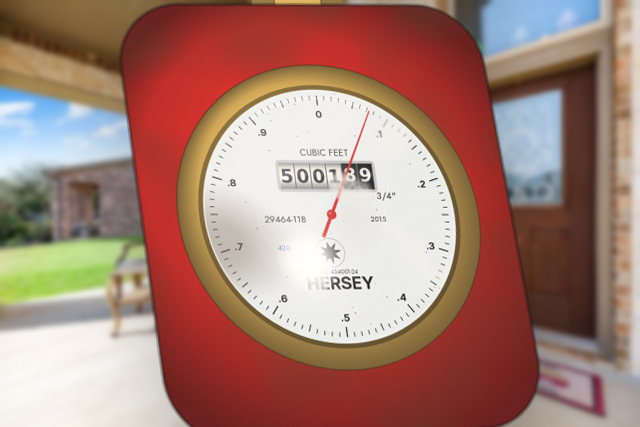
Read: 500189.07ft³
